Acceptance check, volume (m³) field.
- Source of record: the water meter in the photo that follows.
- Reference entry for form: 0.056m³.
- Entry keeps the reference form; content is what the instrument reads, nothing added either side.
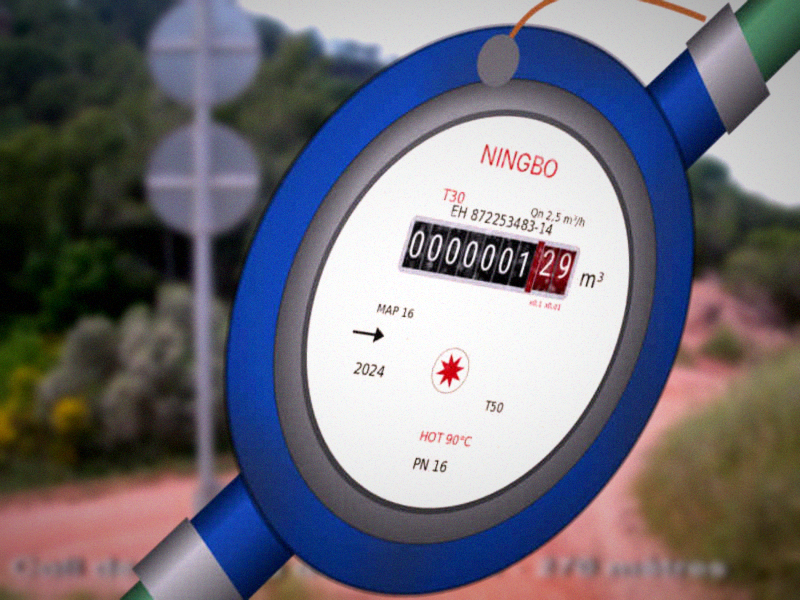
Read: 1.29m³
